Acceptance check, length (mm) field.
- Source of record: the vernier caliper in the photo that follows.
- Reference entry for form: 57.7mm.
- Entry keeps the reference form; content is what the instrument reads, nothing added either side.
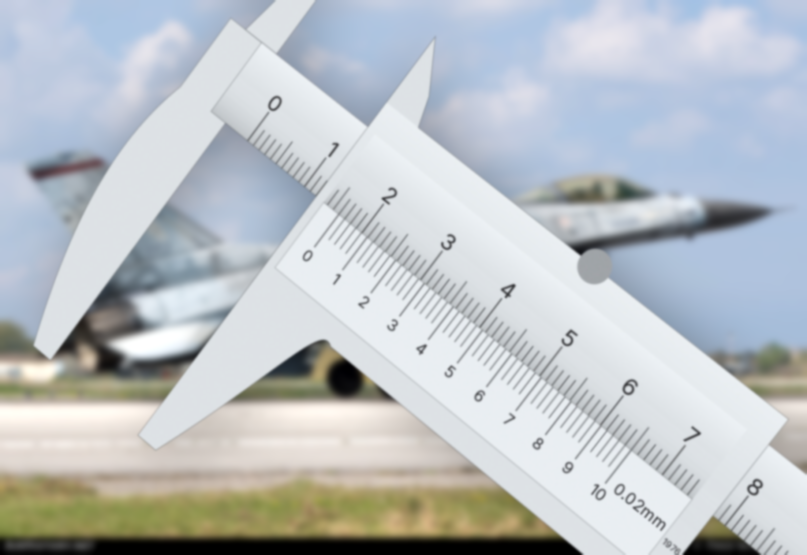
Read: 16.0mm
